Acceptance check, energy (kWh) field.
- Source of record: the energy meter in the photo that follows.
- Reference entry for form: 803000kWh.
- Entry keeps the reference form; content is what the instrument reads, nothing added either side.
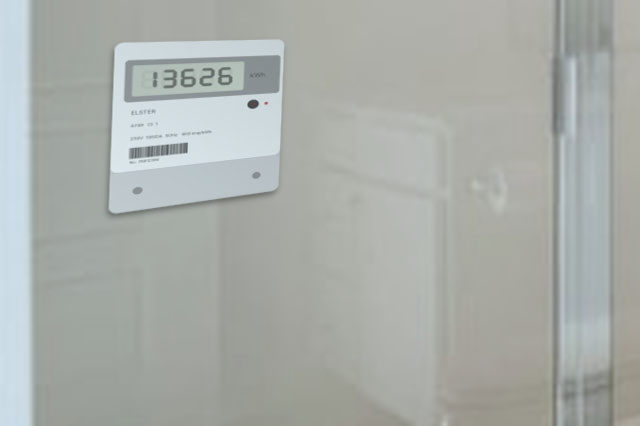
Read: 13626kWh
